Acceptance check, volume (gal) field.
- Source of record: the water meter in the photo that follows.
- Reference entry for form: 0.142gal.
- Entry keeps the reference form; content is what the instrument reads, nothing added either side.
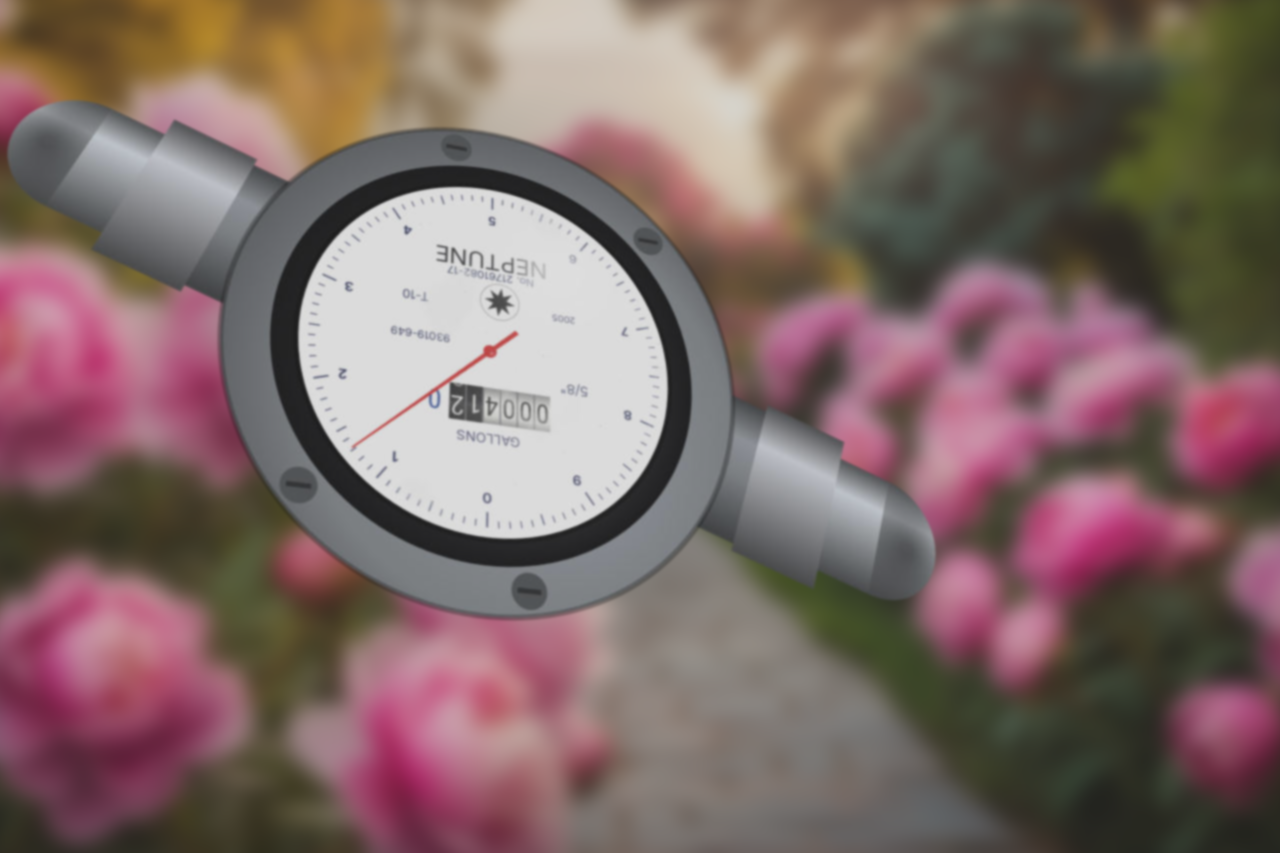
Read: 4121.3gal
